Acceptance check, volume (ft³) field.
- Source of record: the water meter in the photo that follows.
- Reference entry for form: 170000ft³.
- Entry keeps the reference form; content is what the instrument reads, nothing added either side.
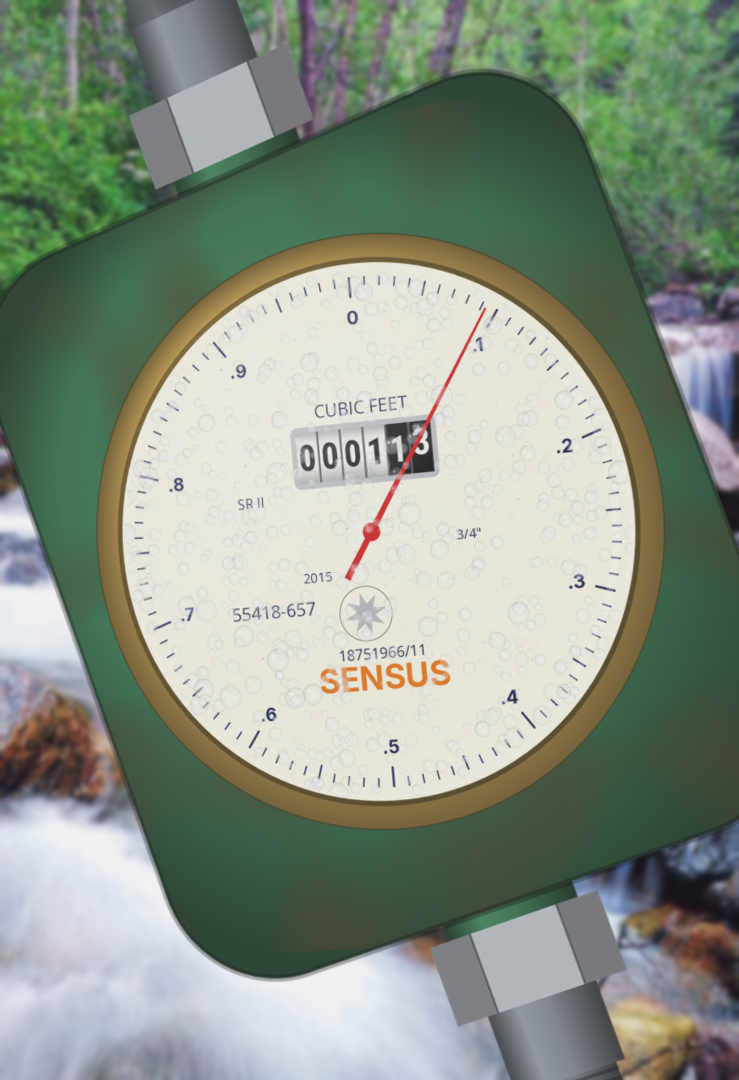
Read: 113.09ft³
